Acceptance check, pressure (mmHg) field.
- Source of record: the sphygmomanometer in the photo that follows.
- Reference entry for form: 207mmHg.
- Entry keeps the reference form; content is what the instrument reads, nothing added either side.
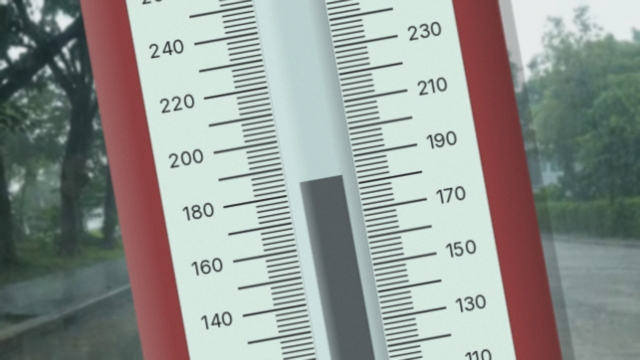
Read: 184mmHg
